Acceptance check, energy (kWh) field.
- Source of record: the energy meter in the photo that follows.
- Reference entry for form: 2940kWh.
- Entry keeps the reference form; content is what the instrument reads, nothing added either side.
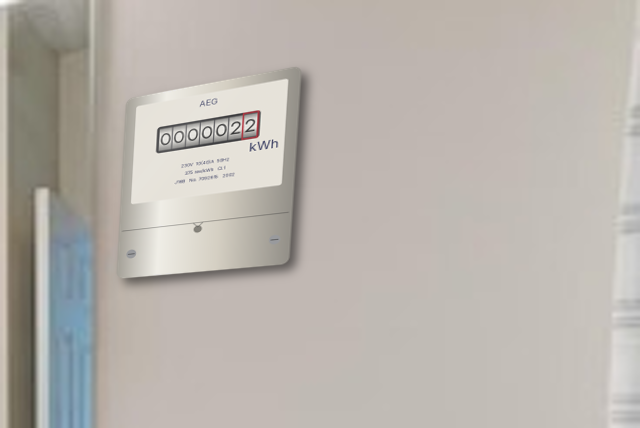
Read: 2.2kWh
